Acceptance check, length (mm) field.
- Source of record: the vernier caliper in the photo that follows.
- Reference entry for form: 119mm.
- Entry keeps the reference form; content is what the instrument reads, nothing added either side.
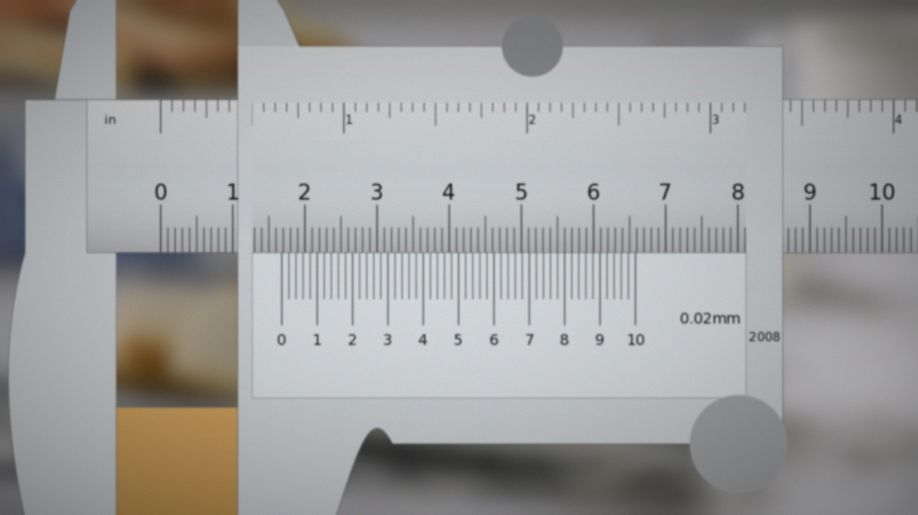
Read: 16.8mm
